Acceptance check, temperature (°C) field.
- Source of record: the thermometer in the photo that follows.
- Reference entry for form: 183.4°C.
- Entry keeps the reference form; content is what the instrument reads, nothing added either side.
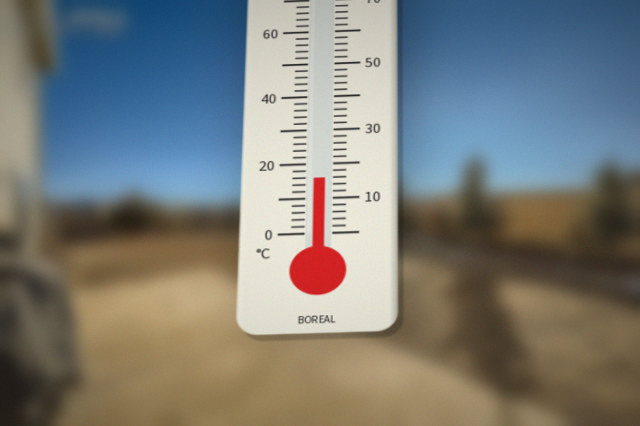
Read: 16°C
